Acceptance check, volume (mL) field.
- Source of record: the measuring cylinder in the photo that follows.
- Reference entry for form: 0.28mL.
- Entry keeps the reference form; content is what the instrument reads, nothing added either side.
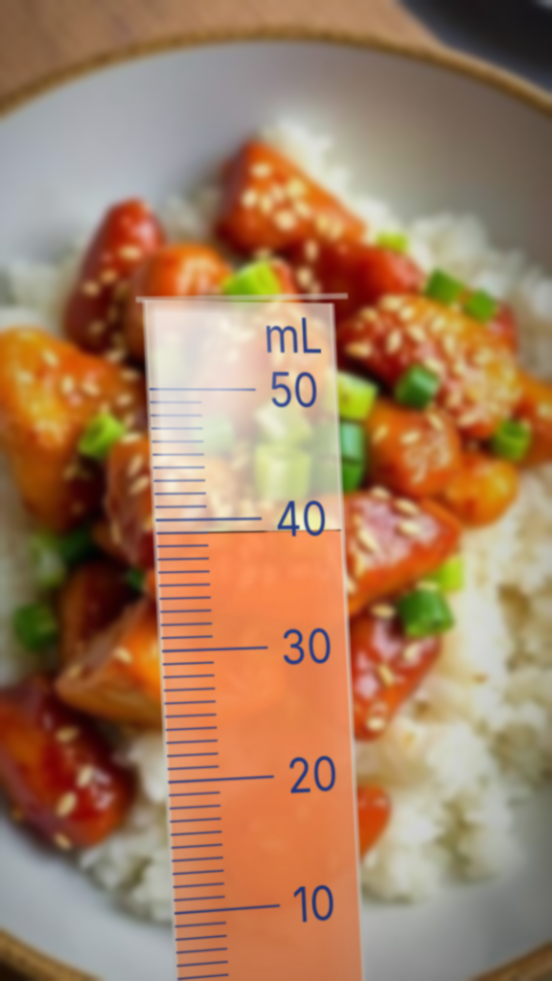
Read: 39mL
